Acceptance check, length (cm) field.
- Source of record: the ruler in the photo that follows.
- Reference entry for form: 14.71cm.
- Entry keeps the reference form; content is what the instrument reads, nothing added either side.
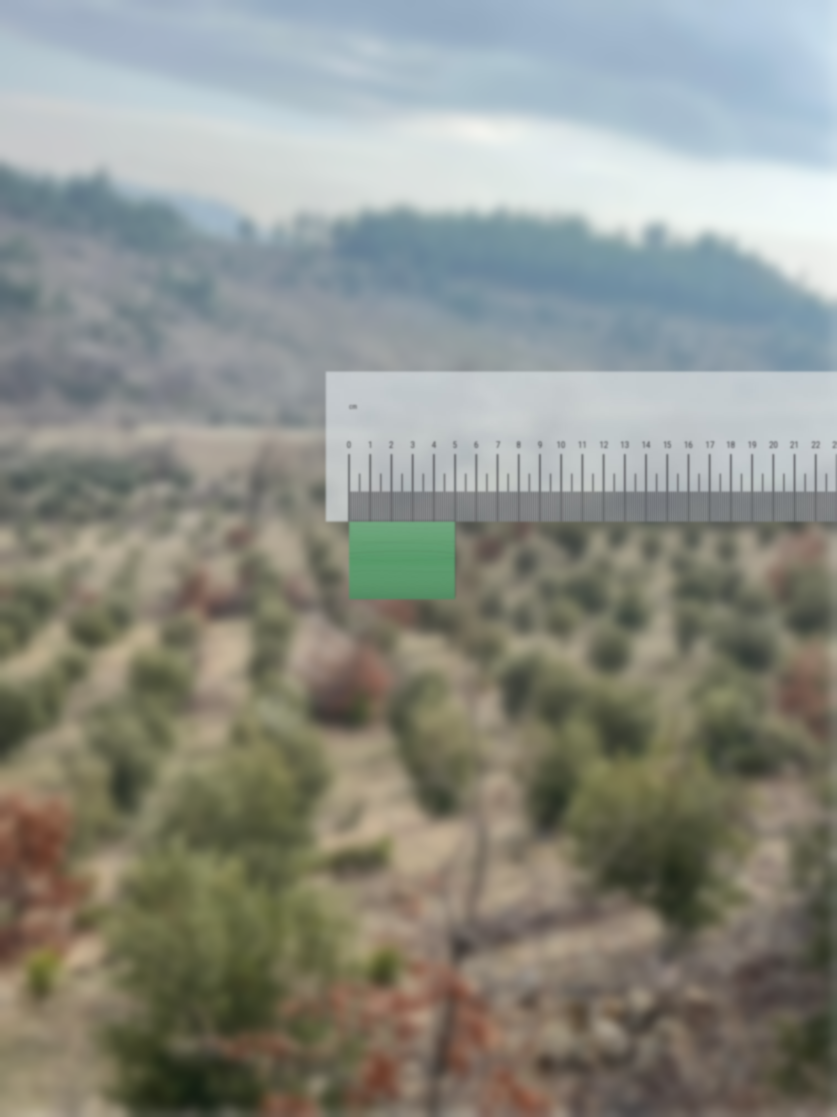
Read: 5cm
